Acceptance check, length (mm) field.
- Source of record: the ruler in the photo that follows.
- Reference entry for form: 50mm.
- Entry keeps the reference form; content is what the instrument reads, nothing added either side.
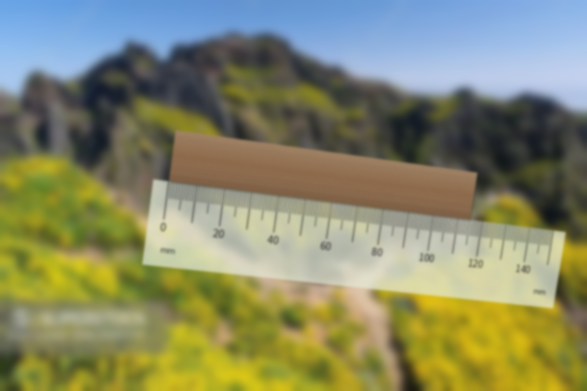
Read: 115mm
